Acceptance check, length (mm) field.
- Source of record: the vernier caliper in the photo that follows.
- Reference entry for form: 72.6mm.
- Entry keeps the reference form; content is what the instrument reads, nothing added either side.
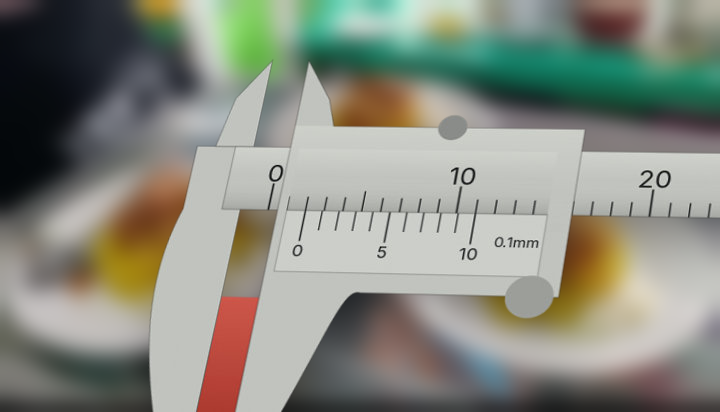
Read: 2.0mm
